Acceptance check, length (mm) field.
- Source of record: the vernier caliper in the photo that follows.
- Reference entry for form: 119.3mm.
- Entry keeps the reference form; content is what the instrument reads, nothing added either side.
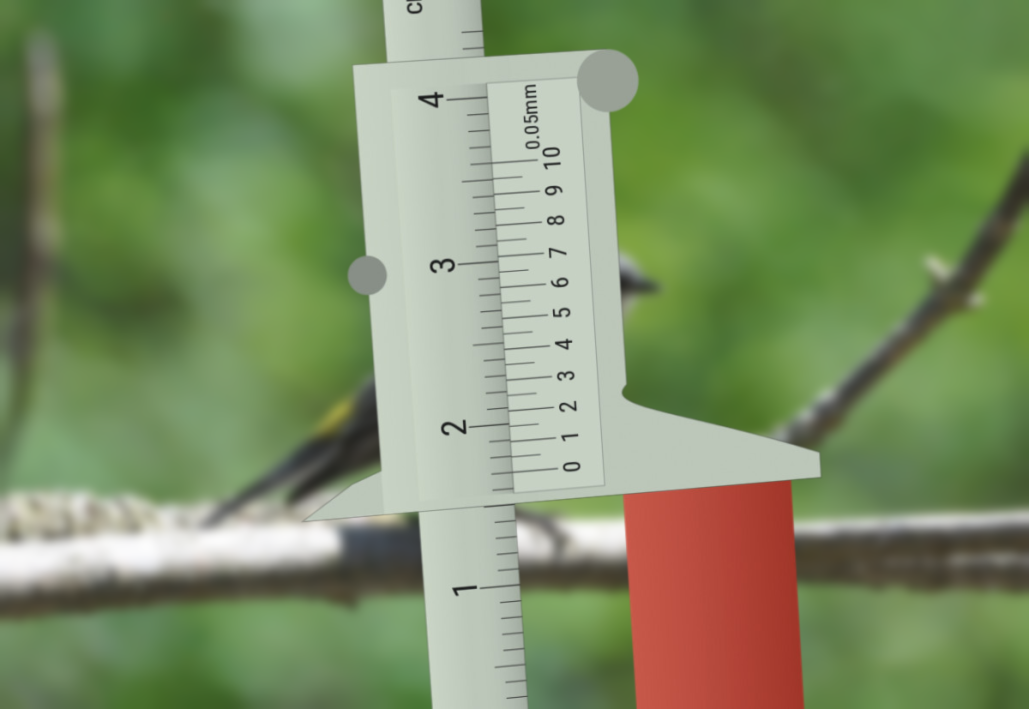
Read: 17.0mm
